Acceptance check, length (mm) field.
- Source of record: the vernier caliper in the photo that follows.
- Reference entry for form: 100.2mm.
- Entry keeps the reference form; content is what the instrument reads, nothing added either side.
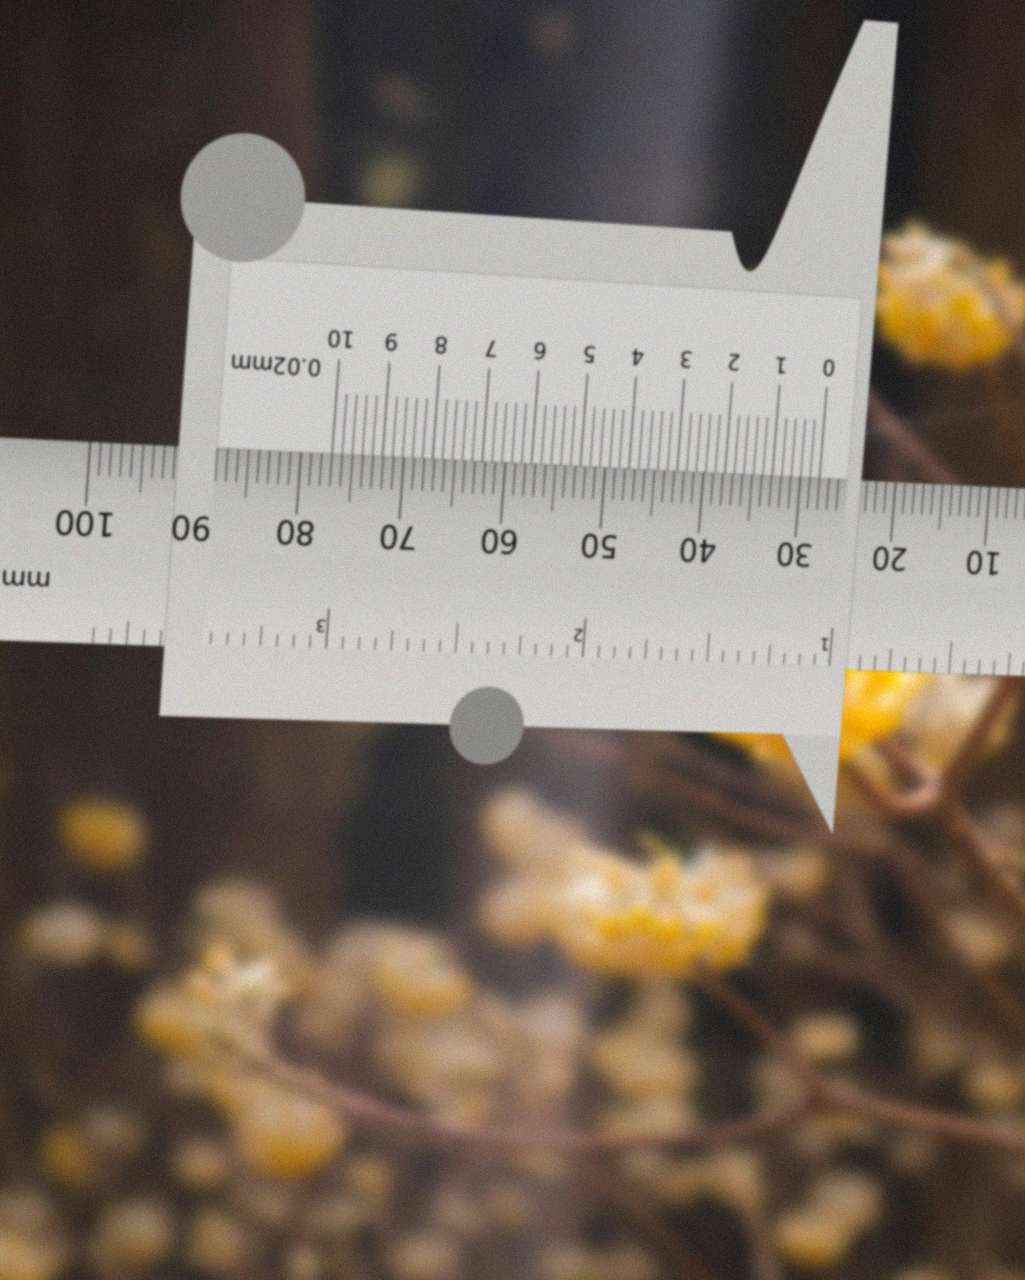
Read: 28.0mm
